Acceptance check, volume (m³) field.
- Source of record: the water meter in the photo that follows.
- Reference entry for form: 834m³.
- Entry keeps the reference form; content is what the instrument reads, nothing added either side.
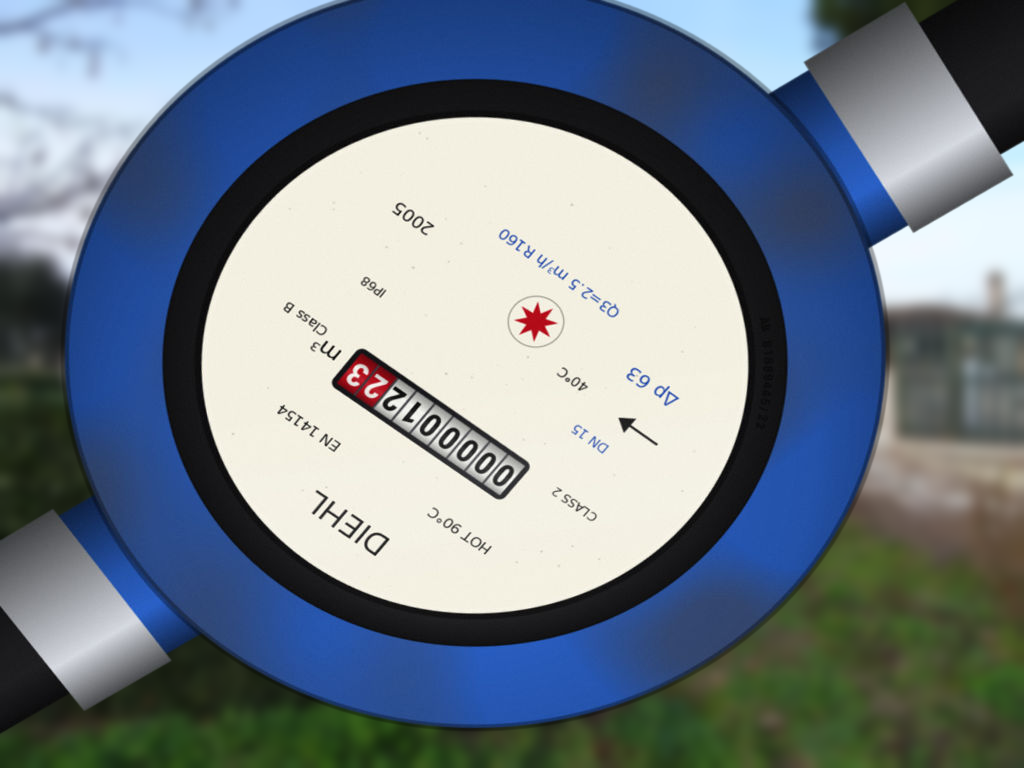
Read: 12.23m³
